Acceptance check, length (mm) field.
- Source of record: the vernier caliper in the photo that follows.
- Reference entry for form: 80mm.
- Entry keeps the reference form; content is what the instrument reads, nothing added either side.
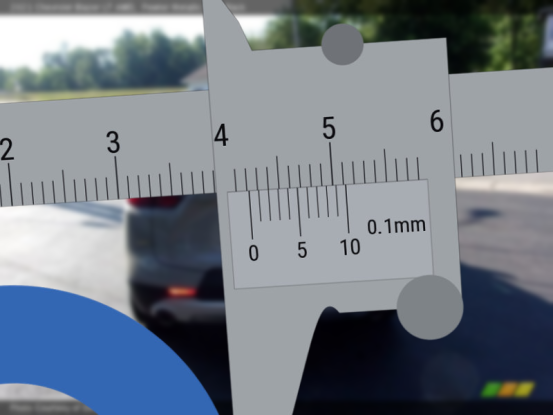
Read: 42.2mm
